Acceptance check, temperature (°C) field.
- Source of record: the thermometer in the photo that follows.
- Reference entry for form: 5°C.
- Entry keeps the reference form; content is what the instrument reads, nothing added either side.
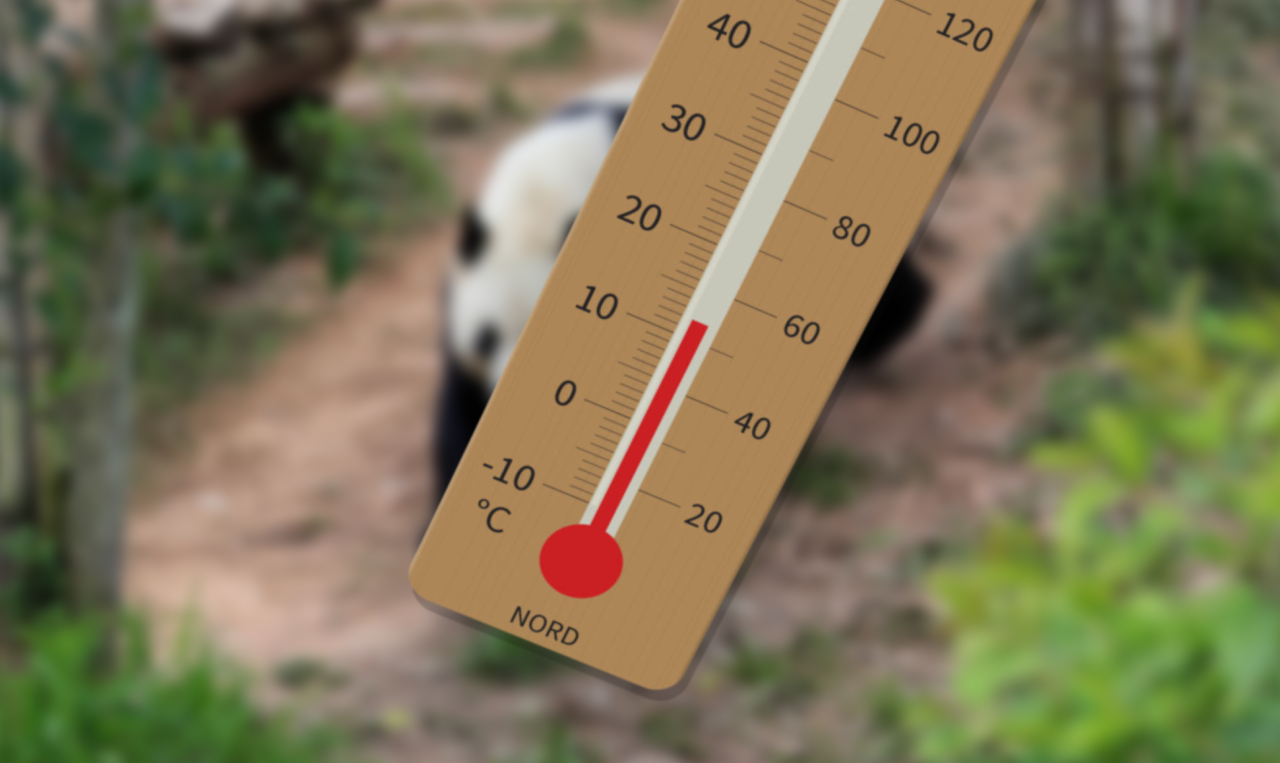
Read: 12°C
